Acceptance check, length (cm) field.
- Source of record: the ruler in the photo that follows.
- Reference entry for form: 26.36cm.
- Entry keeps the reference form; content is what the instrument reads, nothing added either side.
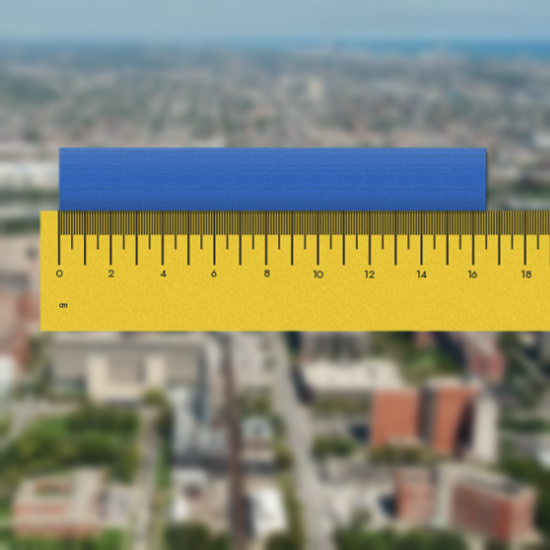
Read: 16.5cm
